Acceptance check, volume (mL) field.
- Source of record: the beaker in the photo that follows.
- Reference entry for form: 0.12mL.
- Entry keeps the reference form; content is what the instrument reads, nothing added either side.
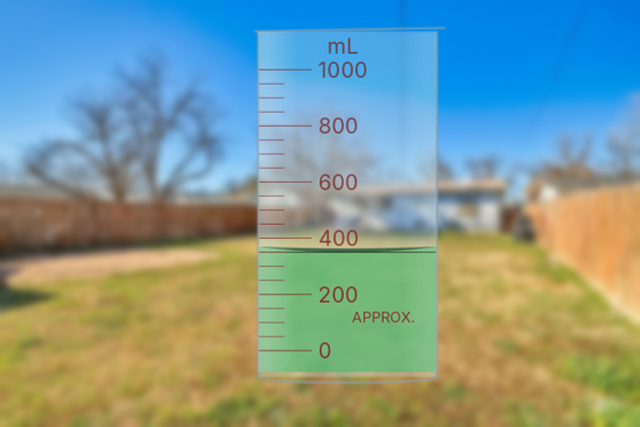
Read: 350mL
